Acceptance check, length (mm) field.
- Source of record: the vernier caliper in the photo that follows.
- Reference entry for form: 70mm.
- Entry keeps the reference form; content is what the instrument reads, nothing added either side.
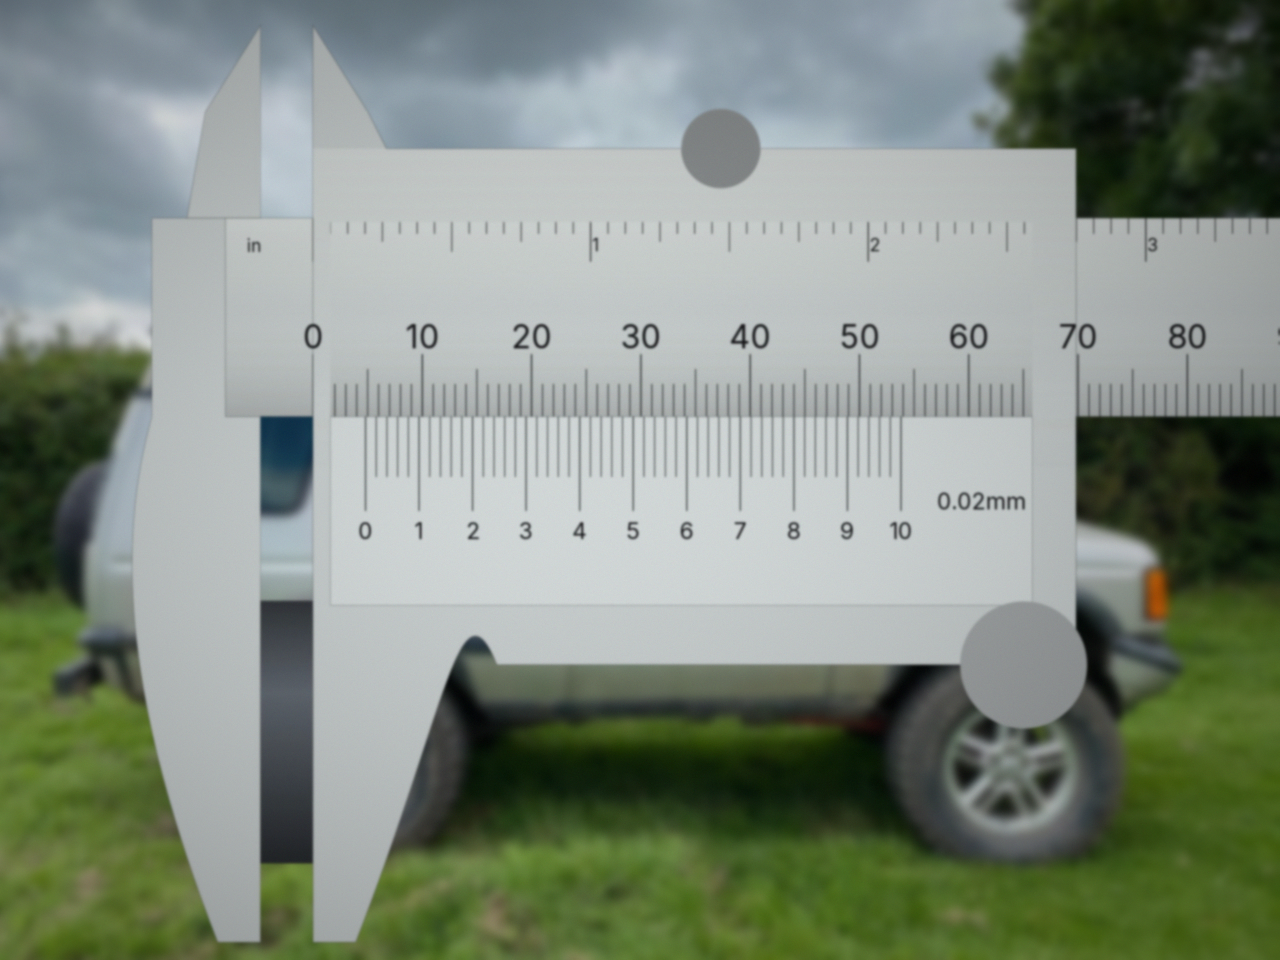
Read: 4.8mm
